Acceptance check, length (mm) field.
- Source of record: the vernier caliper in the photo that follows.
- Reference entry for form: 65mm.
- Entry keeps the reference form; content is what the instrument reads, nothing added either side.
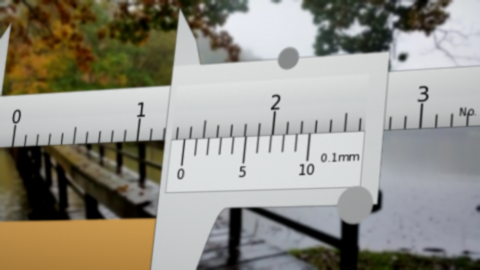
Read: 13.6mm
